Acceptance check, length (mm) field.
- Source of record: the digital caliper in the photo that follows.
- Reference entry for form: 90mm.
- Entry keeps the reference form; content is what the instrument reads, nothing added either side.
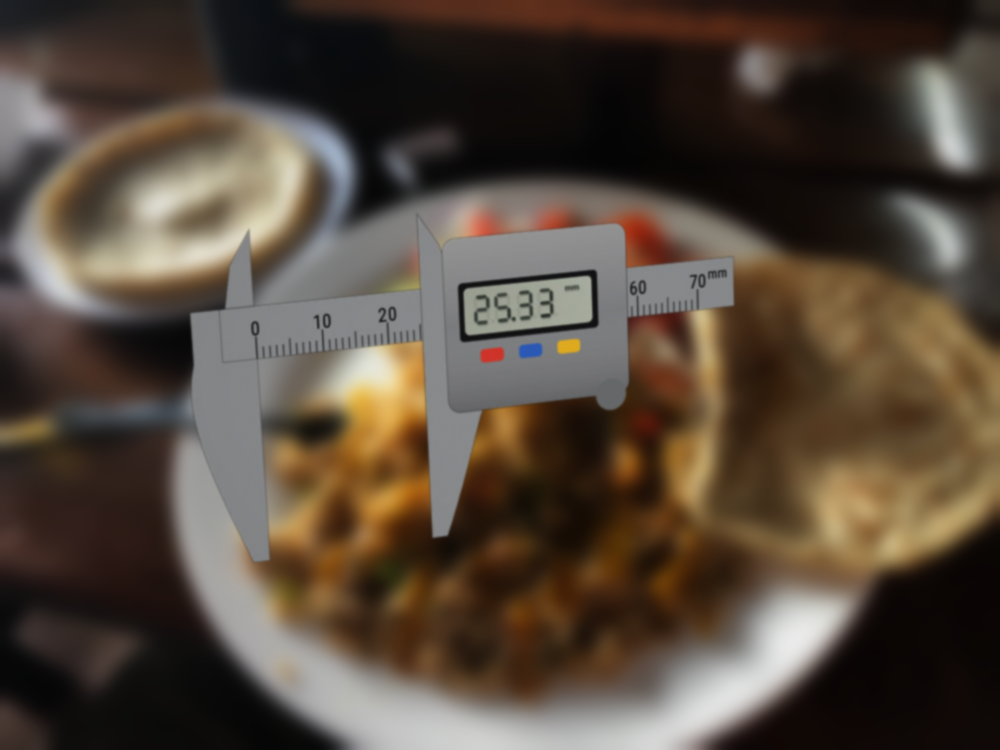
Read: 25.33mm
